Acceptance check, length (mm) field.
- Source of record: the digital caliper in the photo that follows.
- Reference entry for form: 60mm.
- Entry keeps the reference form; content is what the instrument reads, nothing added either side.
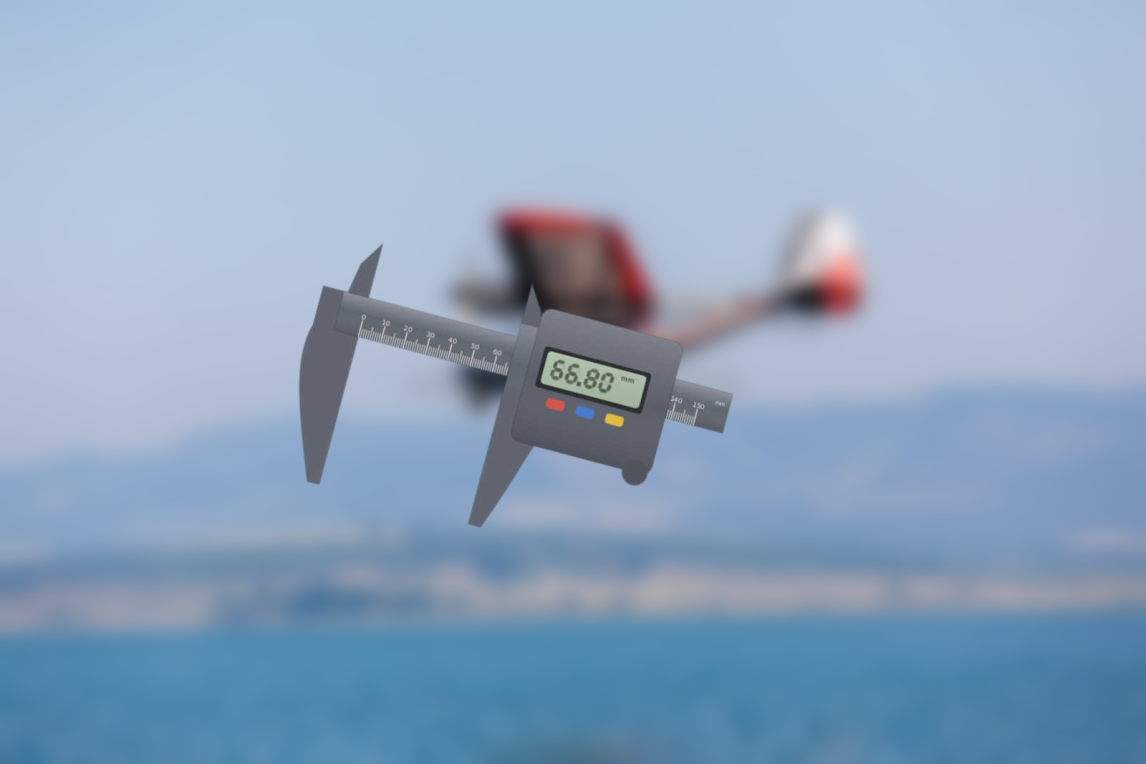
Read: 66.80mm
